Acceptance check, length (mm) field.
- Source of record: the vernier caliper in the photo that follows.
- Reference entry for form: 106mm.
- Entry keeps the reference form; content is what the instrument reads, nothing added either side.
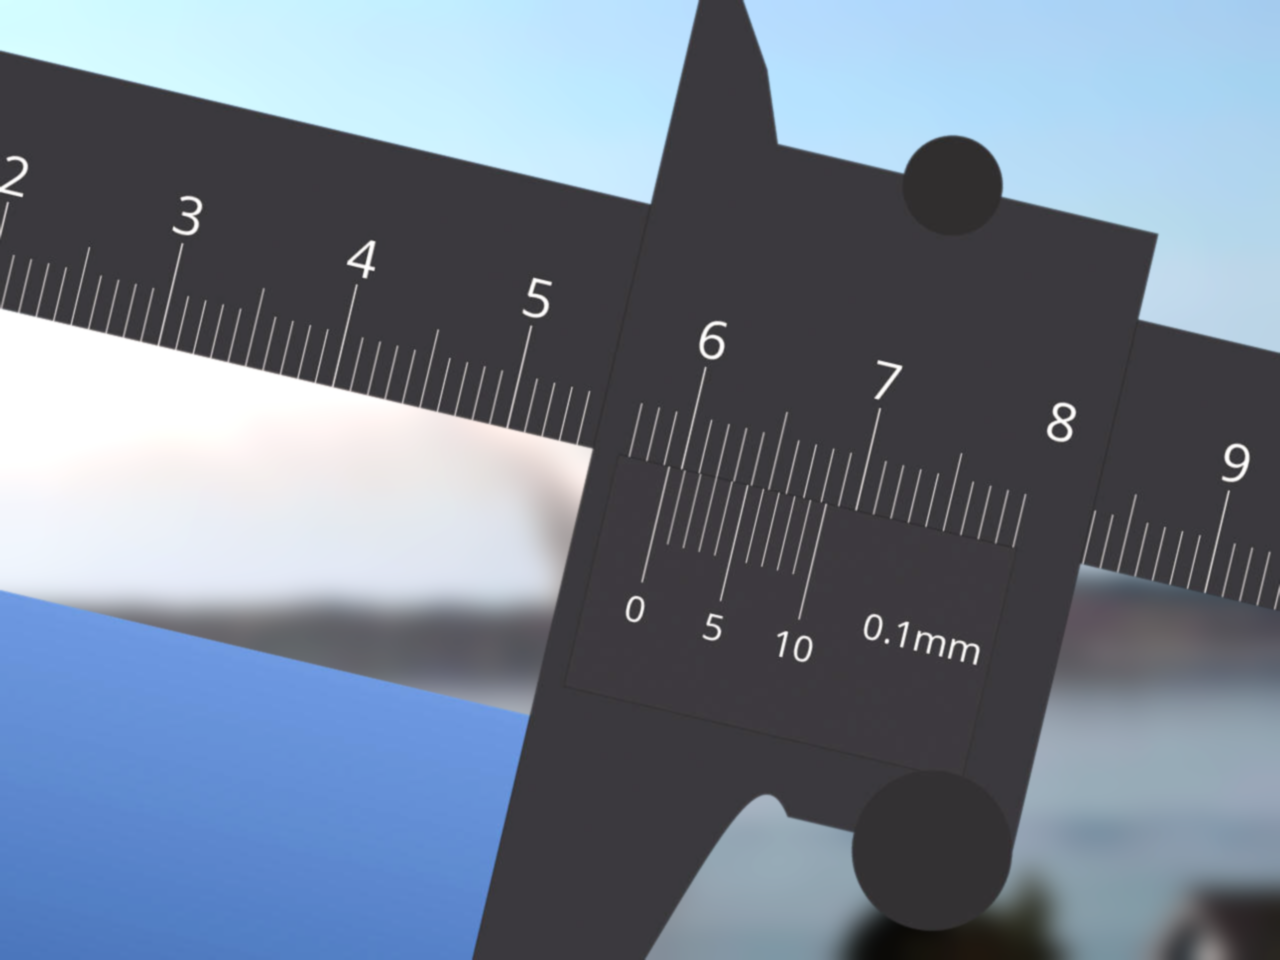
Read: 59.3mm
